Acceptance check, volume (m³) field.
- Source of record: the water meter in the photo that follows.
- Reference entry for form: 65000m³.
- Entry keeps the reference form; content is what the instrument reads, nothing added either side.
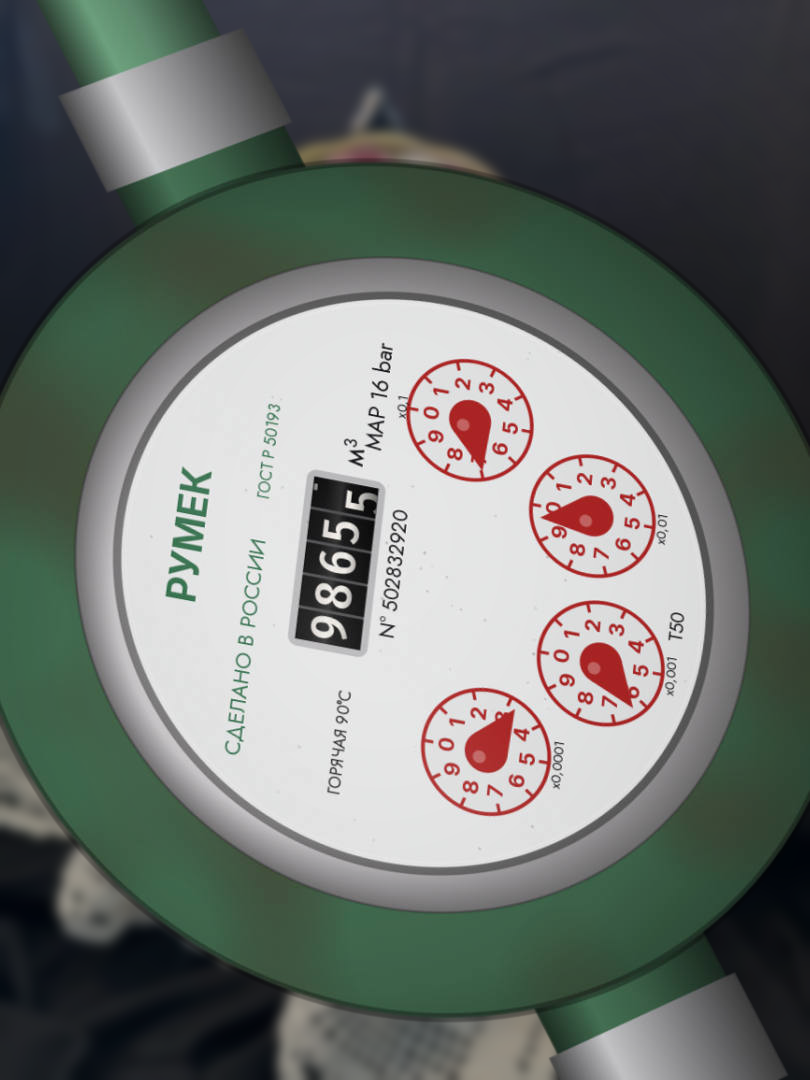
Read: 98654.6963m³
